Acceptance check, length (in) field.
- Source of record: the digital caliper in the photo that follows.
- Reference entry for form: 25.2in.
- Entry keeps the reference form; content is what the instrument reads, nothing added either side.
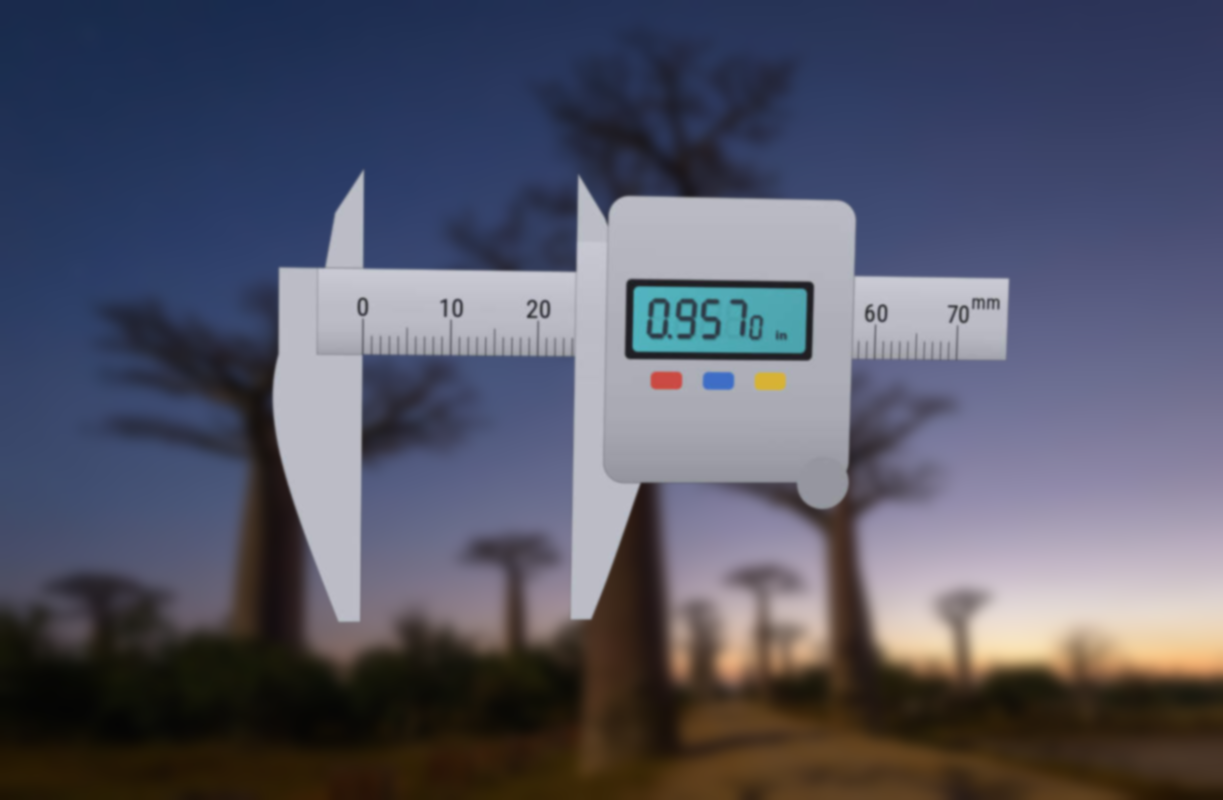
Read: 0.9570in
